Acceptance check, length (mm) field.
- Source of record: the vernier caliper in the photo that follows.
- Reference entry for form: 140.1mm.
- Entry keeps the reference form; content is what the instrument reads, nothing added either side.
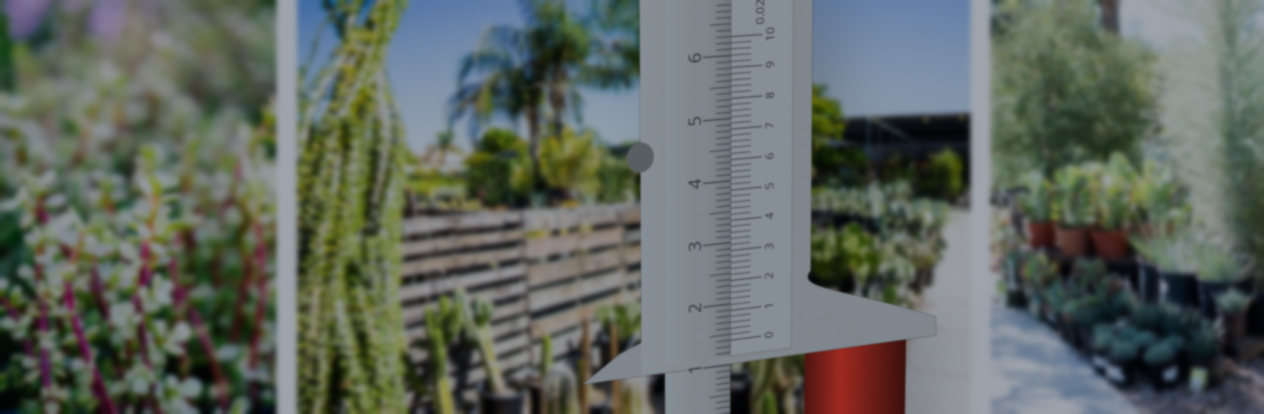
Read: 14.0mm
